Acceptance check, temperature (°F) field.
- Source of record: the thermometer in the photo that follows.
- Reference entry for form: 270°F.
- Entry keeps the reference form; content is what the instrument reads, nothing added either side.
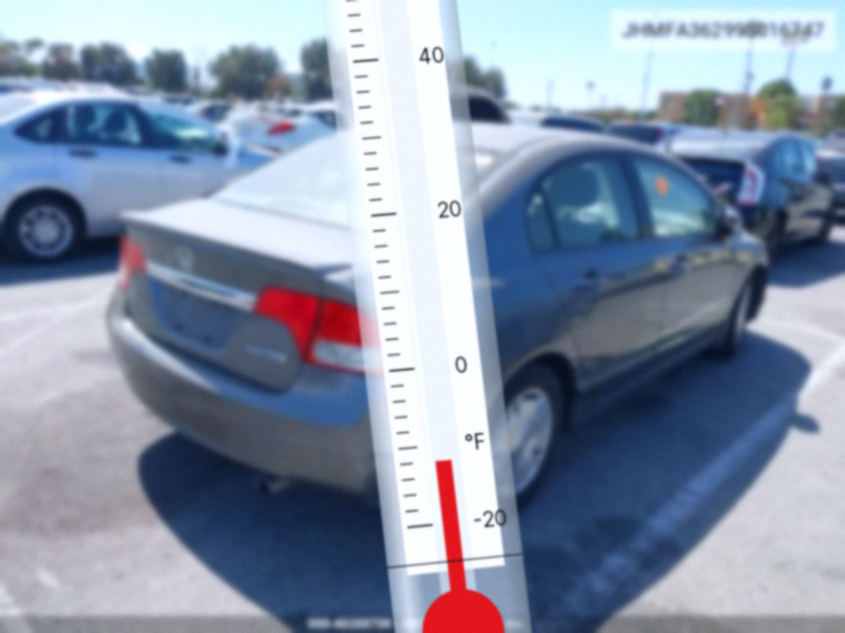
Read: -12°F
